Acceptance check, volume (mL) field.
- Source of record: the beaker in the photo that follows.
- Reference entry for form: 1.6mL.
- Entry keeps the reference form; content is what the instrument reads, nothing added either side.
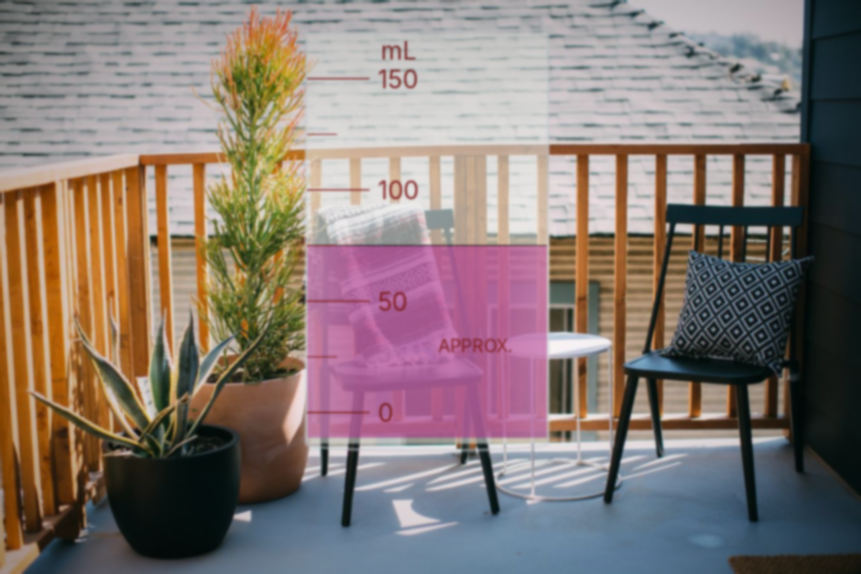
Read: 75mL
